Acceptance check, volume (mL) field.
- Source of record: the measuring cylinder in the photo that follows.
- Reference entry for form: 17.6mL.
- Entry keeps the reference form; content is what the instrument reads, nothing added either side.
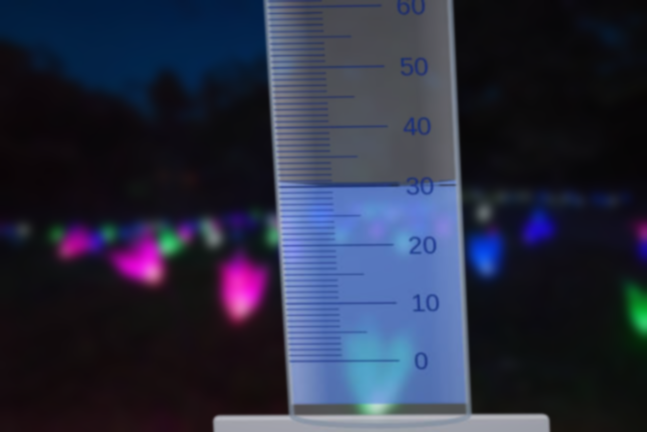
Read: 30mL
